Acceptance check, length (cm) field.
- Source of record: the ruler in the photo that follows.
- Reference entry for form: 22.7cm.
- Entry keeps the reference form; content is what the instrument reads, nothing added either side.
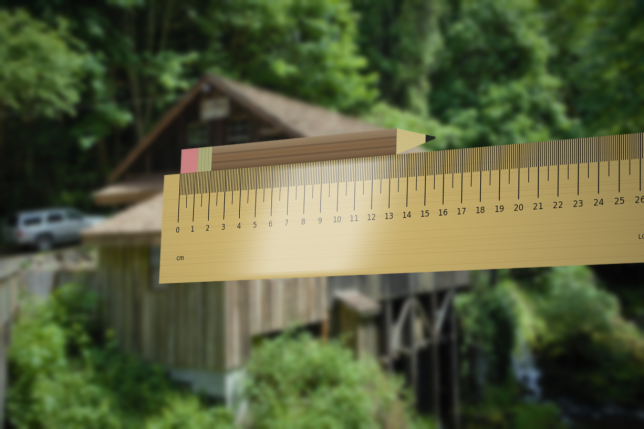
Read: 15.5cm
